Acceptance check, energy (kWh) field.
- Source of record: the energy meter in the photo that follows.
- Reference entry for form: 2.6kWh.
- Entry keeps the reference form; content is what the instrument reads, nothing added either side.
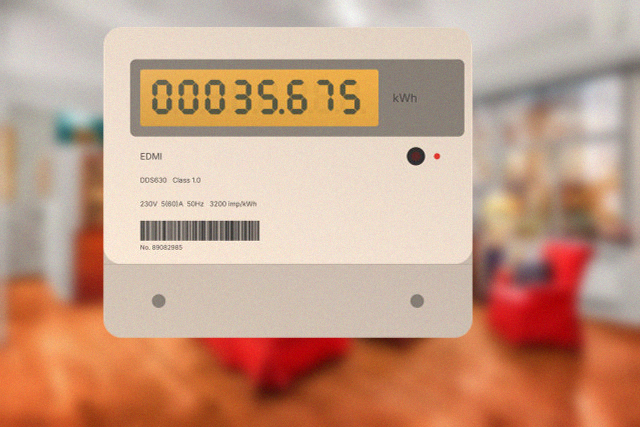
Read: 35.675kWh
